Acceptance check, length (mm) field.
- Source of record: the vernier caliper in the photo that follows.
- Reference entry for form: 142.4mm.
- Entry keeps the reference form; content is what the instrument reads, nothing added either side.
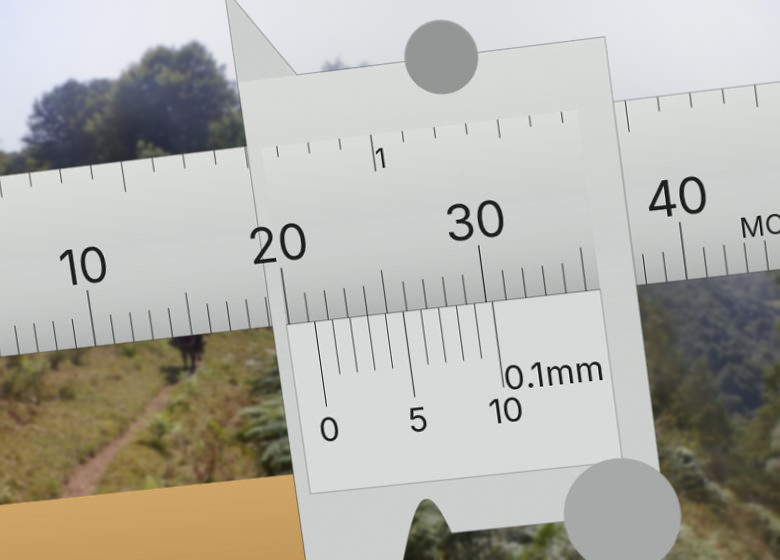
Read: 21.3mm
